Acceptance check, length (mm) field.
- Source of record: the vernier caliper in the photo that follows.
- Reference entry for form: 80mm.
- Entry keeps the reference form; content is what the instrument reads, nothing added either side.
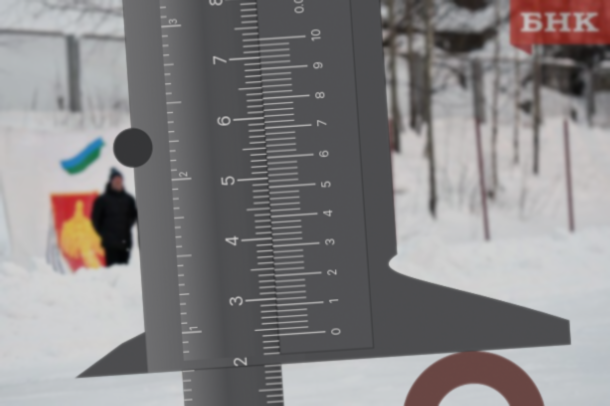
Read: 24.0mm
